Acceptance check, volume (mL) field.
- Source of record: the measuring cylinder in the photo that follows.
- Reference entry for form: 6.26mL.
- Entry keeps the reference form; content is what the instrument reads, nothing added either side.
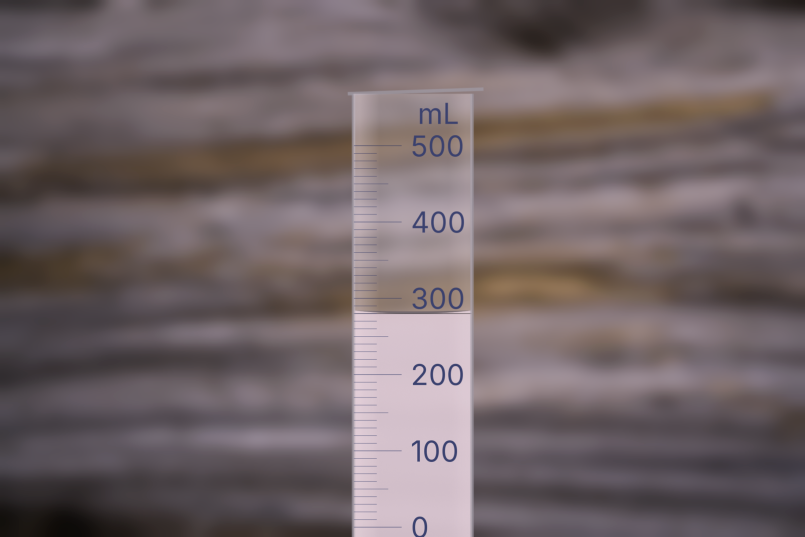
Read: 280mL
